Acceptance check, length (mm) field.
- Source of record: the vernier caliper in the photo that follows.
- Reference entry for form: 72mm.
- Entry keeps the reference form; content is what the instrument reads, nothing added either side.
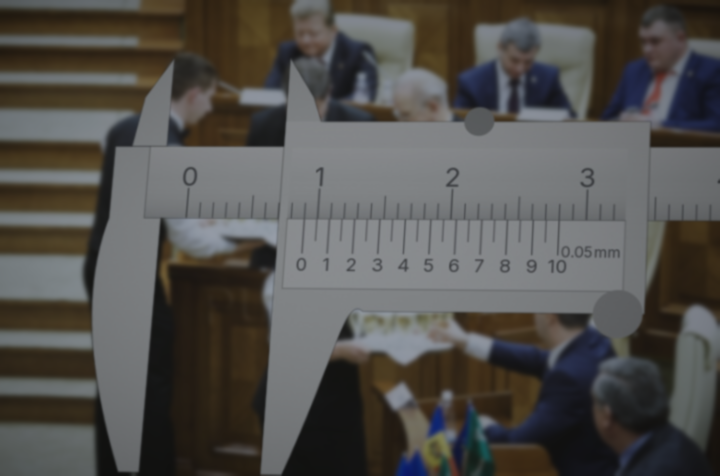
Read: 9.0mm
